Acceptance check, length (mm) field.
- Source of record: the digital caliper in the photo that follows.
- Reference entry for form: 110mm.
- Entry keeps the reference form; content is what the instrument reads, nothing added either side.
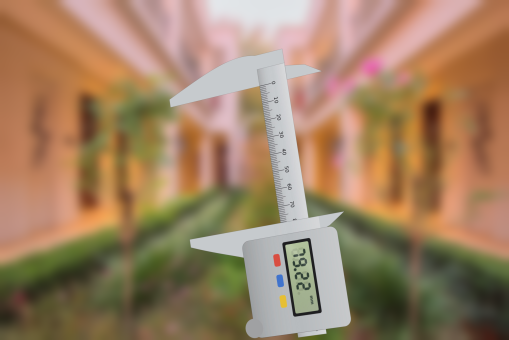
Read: 79.22mm
